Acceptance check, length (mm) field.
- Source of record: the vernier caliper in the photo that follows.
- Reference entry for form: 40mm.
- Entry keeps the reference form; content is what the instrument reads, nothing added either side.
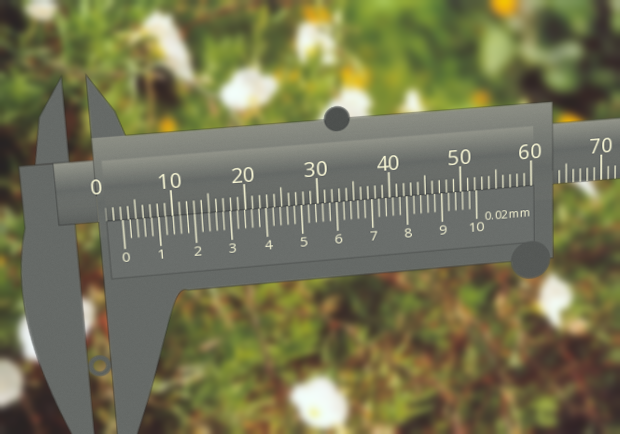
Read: 3.2mm
